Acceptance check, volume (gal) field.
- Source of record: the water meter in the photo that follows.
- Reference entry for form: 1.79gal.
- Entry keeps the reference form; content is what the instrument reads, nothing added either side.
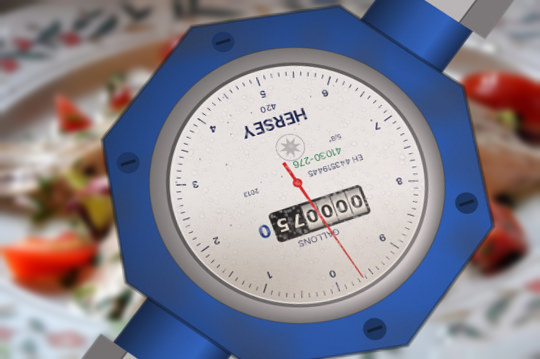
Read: 749.6gal
